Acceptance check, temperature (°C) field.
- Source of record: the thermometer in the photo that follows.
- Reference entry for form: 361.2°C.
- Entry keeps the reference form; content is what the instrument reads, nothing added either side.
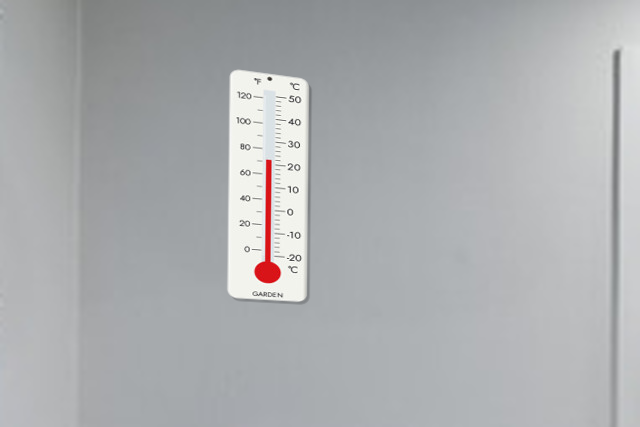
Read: 22°C
